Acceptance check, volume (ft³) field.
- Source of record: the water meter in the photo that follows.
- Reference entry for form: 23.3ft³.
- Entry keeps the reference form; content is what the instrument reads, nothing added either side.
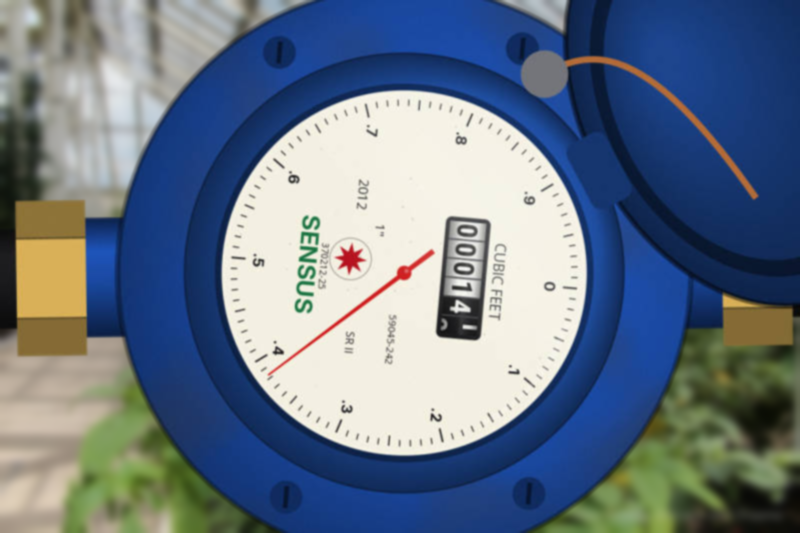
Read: 141.38ft³
